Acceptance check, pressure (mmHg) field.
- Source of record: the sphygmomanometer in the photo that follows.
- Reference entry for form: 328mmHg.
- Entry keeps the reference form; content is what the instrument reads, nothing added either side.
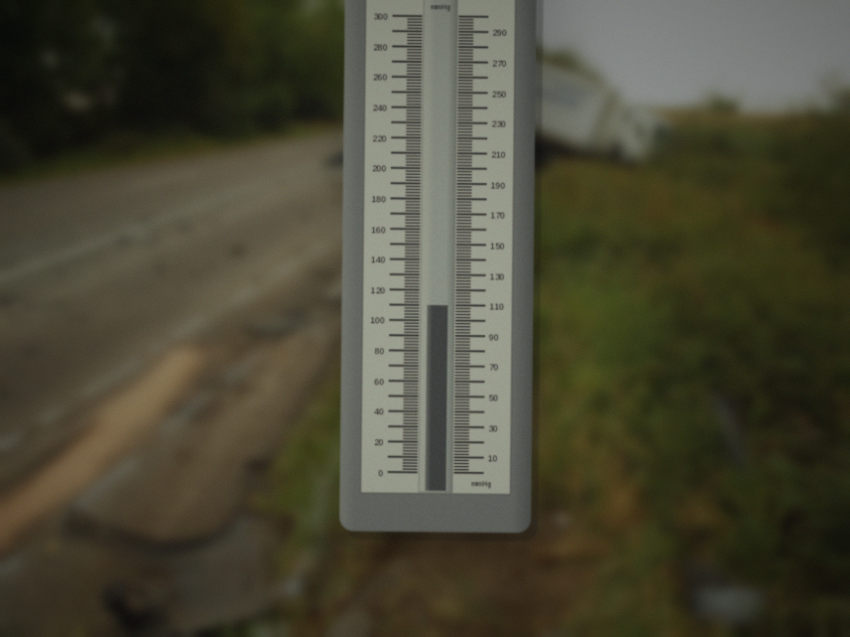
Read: 110mmHg
